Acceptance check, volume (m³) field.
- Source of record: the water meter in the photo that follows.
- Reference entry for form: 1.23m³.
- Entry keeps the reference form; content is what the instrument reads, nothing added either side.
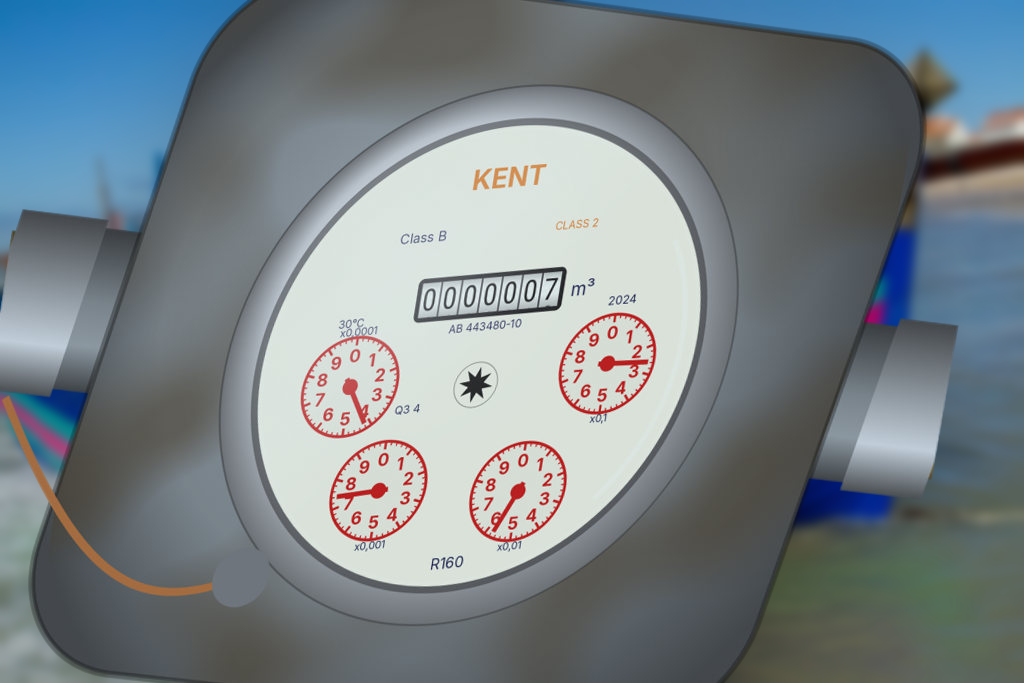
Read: 7.2574m³
